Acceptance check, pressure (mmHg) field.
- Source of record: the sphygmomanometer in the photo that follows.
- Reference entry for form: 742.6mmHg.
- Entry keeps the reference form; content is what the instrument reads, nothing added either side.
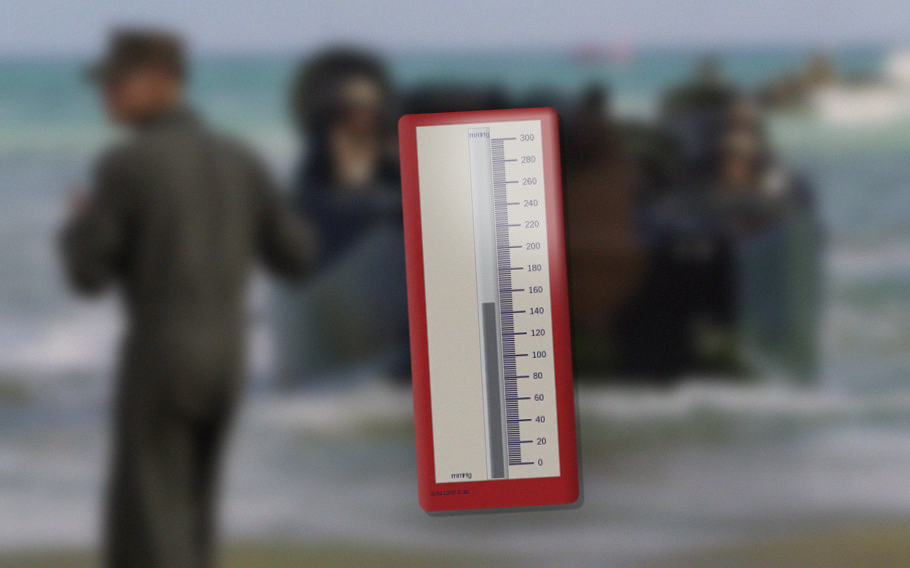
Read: 150mmHg
